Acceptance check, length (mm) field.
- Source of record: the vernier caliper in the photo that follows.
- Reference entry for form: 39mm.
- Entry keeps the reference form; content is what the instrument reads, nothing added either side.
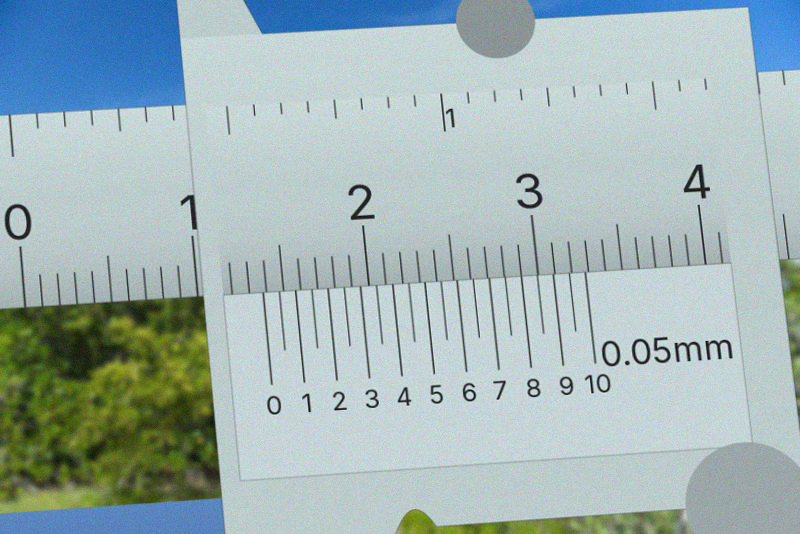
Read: 13.8mm
